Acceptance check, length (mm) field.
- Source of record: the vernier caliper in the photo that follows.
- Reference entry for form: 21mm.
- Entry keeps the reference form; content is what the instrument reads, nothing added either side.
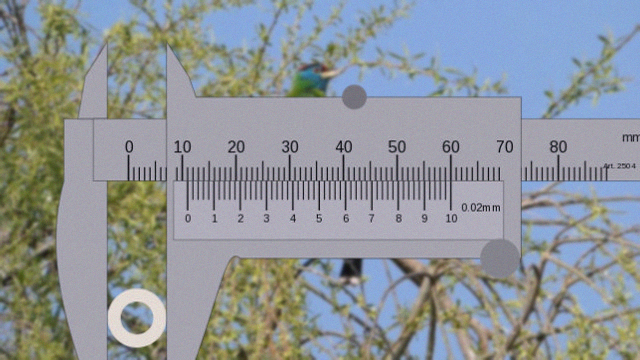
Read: 11.0mm
